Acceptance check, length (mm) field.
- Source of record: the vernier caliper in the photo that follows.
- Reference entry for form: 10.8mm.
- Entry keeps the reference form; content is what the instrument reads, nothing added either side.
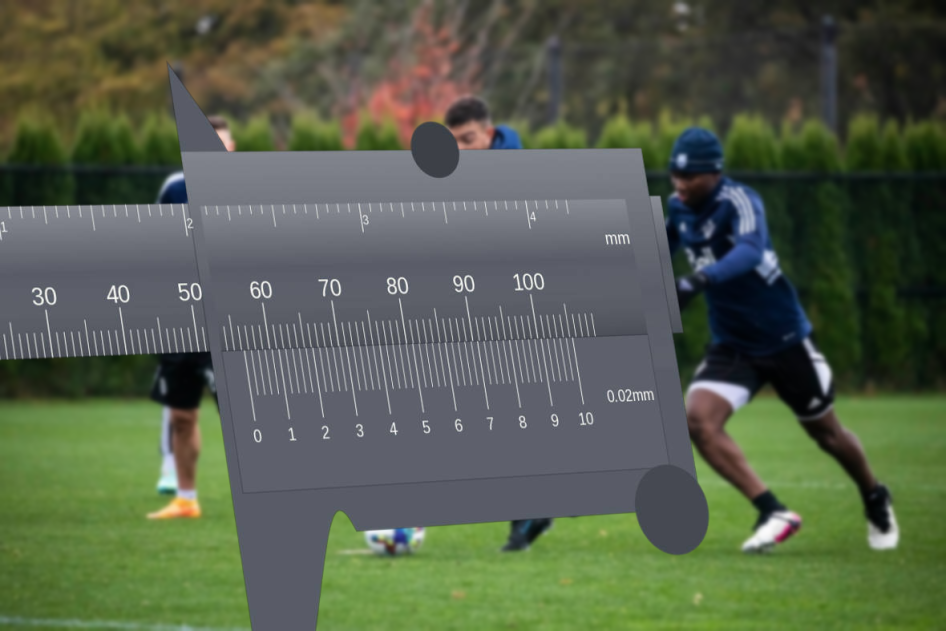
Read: 56.4mm
